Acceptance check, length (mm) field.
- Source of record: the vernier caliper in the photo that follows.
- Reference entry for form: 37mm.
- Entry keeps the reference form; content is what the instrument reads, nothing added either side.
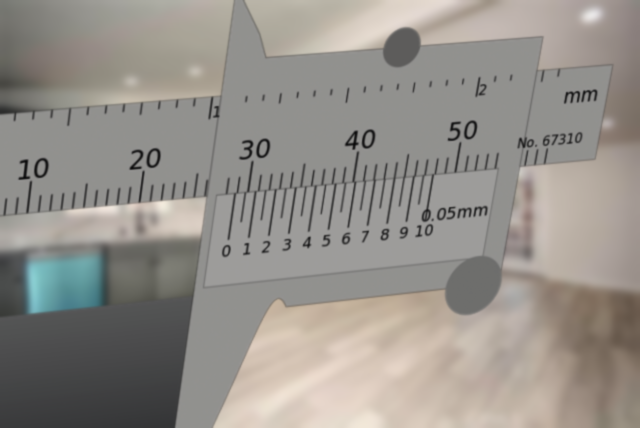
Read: 28.8mm
